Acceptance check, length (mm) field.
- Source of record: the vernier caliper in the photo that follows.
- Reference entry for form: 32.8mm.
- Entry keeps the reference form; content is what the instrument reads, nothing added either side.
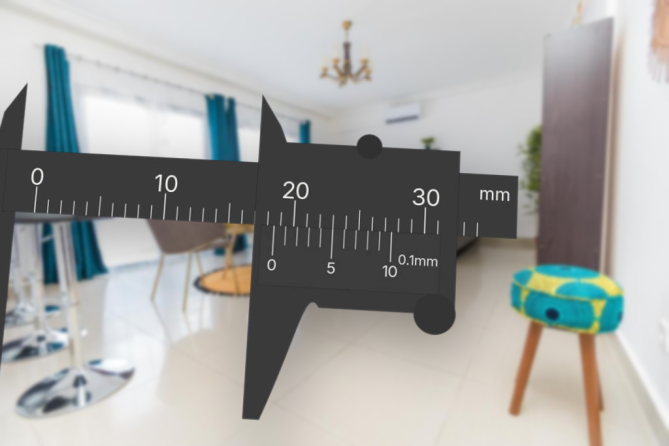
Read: 18.5mm
